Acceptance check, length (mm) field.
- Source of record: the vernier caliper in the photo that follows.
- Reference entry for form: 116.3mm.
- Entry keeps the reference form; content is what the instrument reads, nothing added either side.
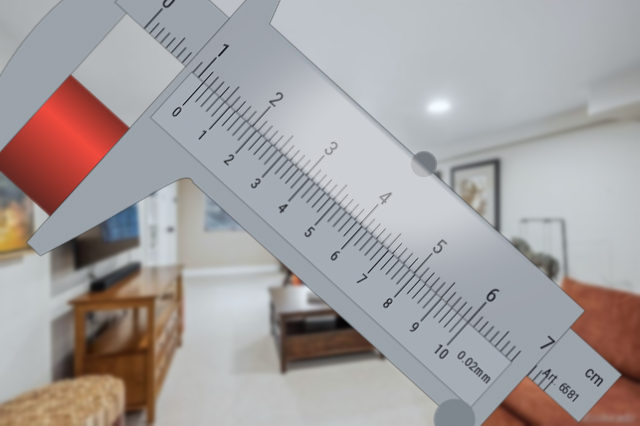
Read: 11.0mm
